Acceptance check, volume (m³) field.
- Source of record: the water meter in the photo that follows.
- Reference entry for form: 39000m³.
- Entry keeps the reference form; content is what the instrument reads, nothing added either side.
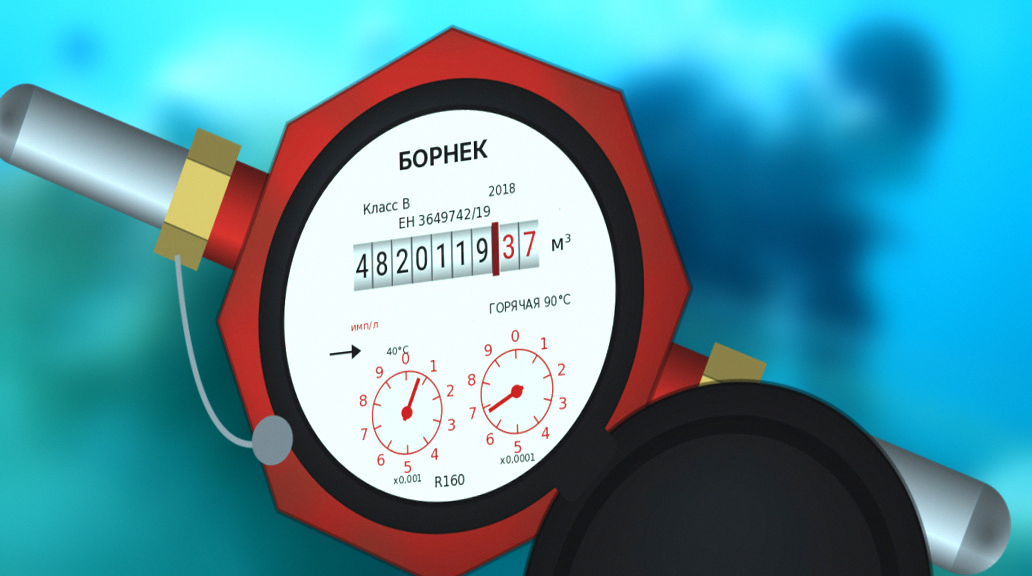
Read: 4820119.3706m³
